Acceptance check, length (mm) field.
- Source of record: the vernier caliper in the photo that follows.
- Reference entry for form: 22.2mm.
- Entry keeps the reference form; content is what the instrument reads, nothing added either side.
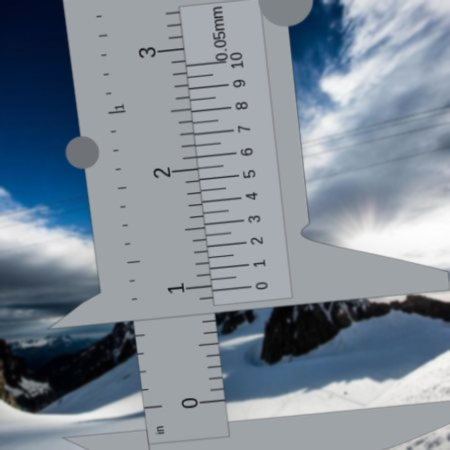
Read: 9.6mm
